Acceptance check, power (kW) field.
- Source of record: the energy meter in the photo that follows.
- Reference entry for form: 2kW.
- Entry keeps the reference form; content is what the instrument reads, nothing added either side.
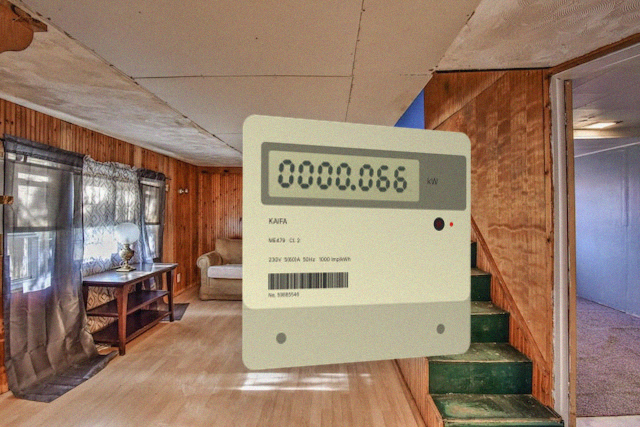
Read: 0.066kW
